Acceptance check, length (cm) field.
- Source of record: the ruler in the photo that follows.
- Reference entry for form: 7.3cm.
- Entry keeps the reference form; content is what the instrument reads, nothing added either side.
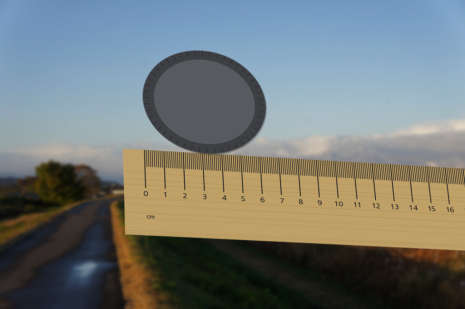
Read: 6.5cm
